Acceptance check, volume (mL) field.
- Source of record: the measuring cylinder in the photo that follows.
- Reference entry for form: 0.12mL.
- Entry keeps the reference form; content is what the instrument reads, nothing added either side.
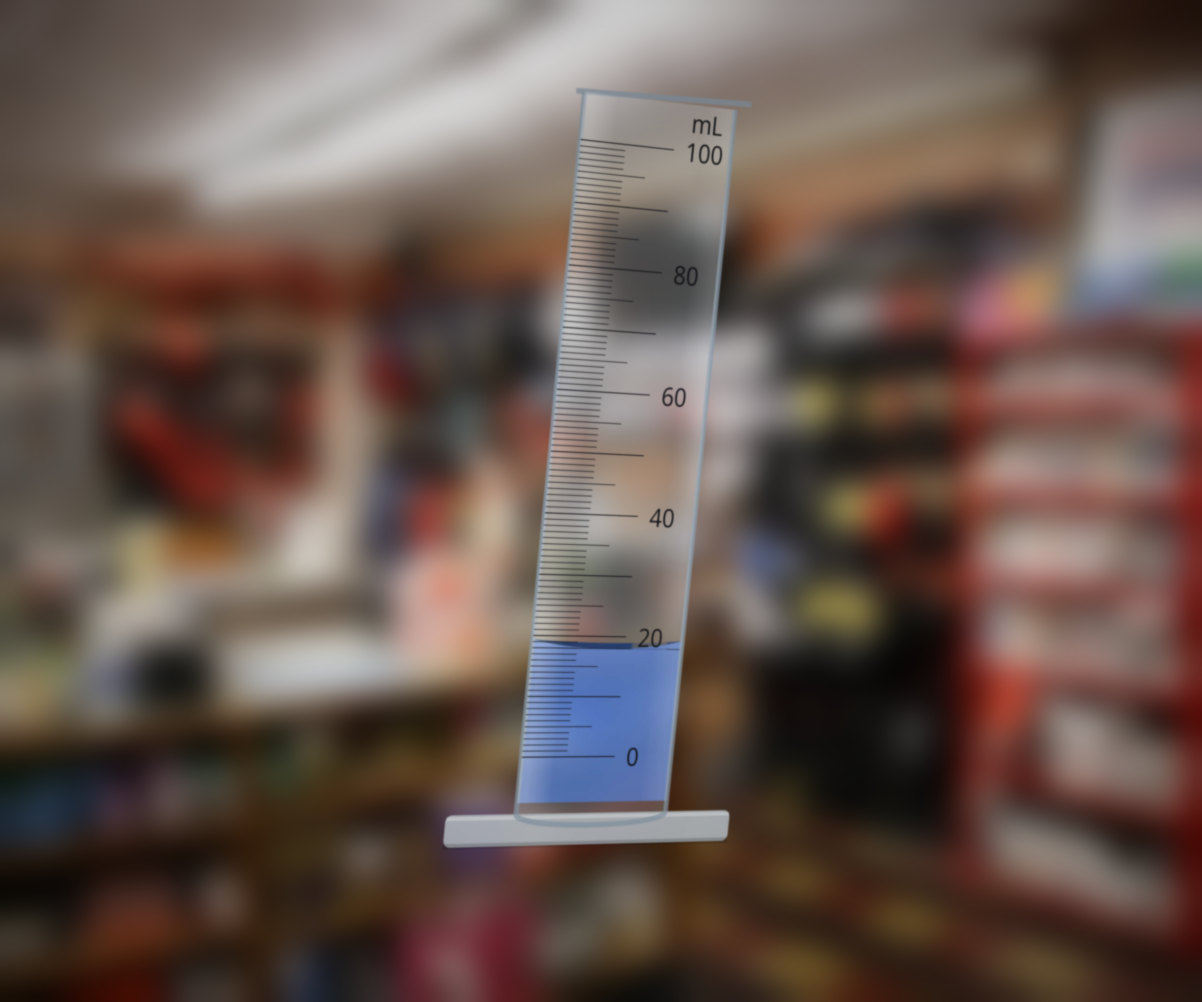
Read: 18mL
